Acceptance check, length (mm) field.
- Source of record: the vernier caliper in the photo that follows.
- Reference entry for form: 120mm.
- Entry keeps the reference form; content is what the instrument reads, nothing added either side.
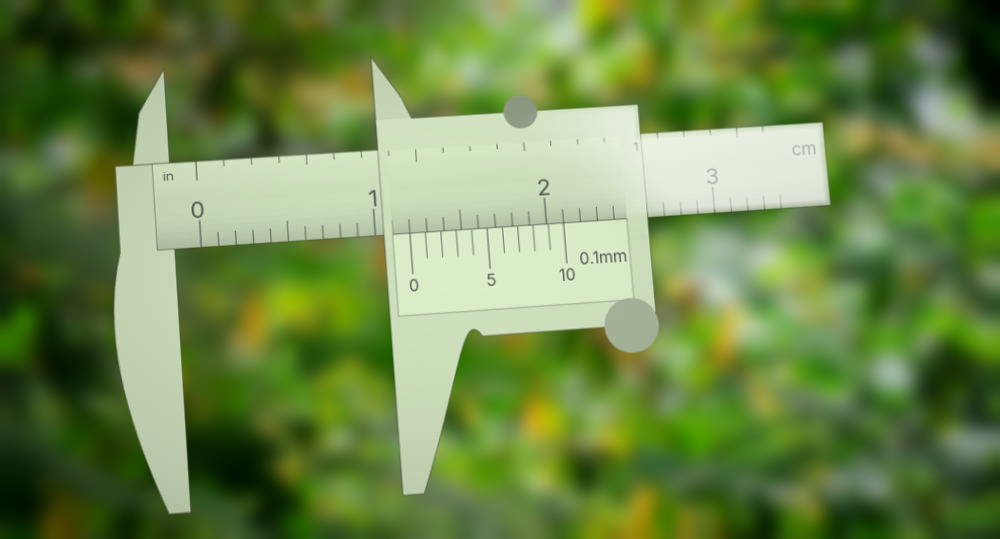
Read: 12.0mm
